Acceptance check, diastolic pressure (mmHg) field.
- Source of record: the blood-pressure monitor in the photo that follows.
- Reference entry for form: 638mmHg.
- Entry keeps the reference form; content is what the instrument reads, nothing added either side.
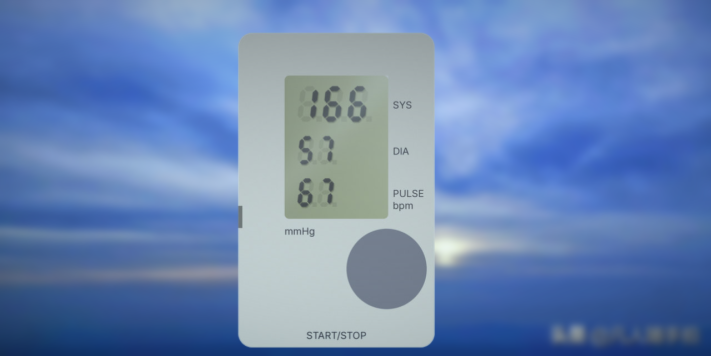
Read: 57mmHg
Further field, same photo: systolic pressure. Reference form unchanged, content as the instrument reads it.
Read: 166mmHg
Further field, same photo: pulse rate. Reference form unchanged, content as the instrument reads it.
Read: 67bpm
